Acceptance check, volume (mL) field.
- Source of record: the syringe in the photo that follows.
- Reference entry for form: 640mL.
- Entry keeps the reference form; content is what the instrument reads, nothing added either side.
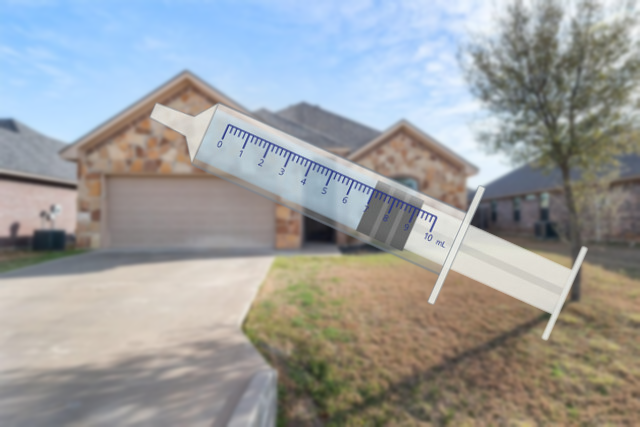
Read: 7mL
